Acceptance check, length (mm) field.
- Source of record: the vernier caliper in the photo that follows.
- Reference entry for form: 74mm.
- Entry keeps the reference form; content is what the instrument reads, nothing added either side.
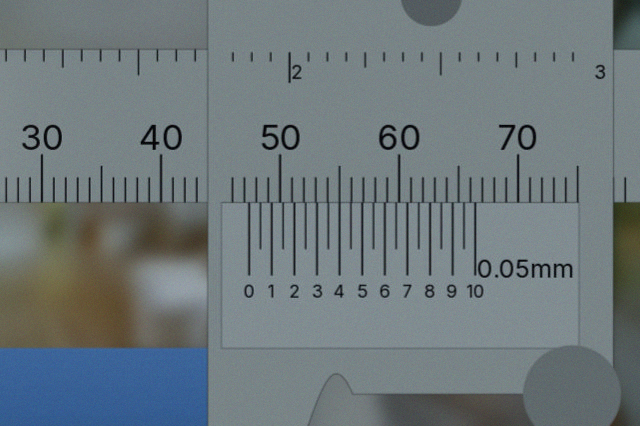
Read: 47.4mm
